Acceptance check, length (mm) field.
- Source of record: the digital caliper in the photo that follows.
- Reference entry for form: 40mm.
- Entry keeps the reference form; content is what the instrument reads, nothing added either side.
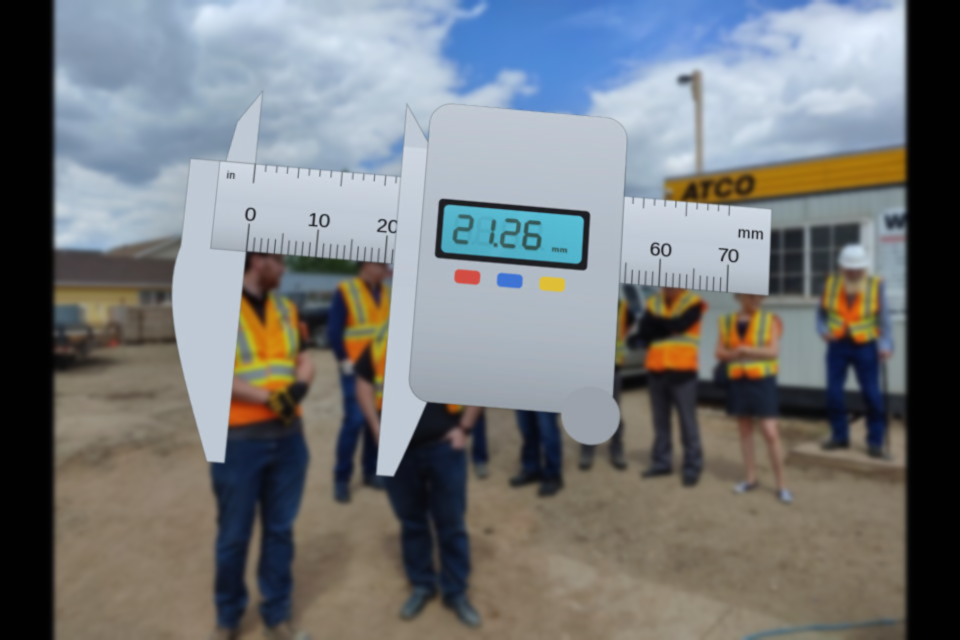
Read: 21.26mm
